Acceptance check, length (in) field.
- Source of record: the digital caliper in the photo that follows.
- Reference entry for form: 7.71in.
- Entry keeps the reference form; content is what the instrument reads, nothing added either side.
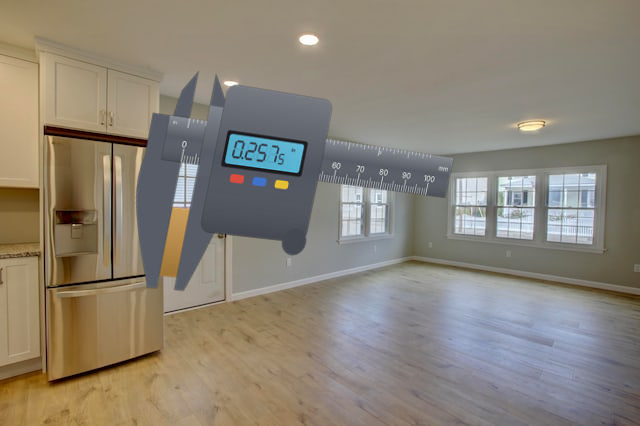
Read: 0.2575in
